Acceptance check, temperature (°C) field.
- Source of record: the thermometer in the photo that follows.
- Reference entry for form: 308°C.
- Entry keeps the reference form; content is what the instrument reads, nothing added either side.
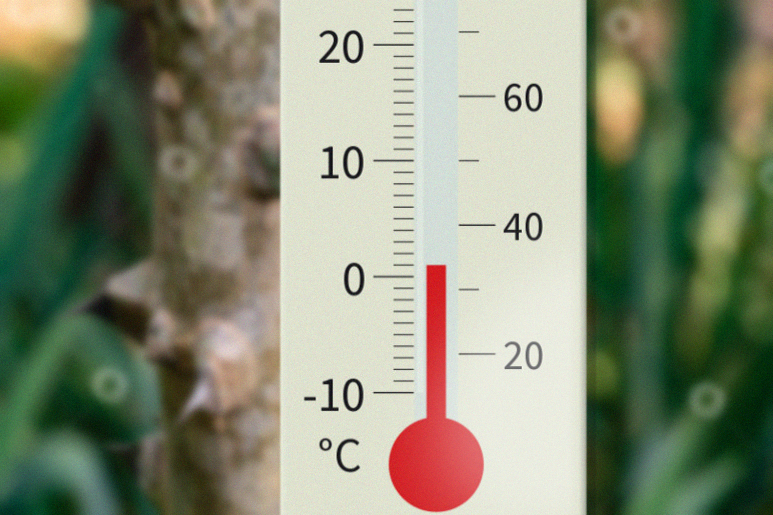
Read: 1°C
